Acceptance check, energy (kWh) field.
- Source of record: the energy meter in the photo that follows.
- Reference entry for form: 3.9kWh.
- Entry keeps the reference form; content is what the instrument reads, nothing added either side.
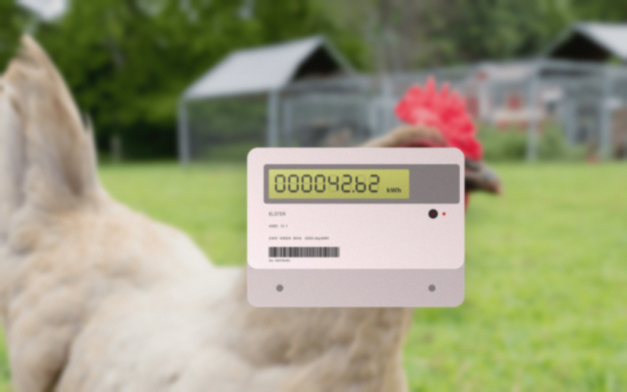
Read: 42.62kWh
